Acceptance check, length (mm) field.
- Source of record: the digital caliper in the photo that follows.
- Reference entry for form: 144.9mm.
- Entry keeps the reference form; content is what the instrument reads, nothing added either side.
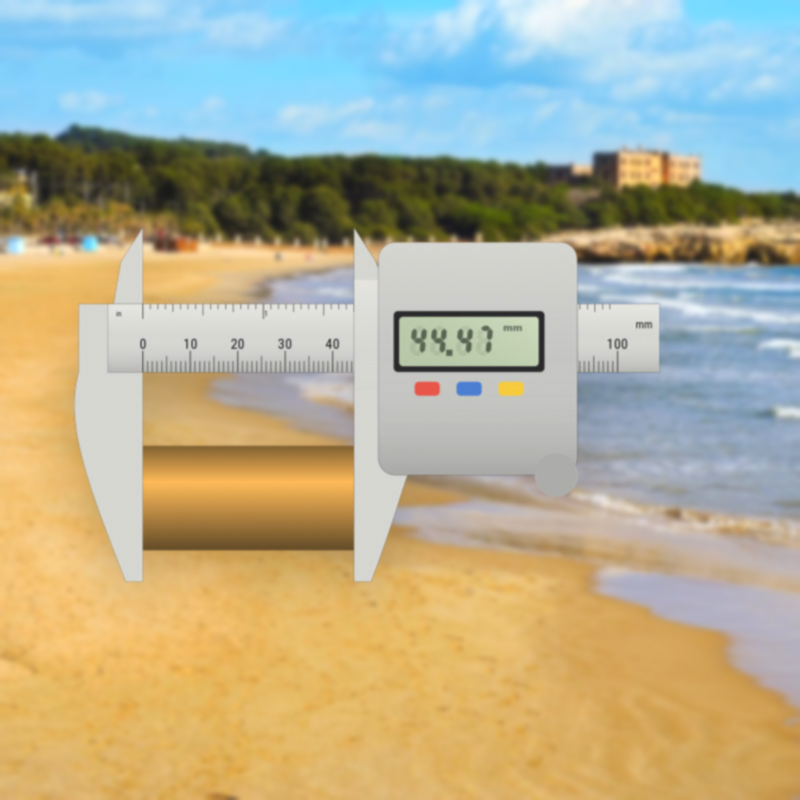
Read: 44.47mm
